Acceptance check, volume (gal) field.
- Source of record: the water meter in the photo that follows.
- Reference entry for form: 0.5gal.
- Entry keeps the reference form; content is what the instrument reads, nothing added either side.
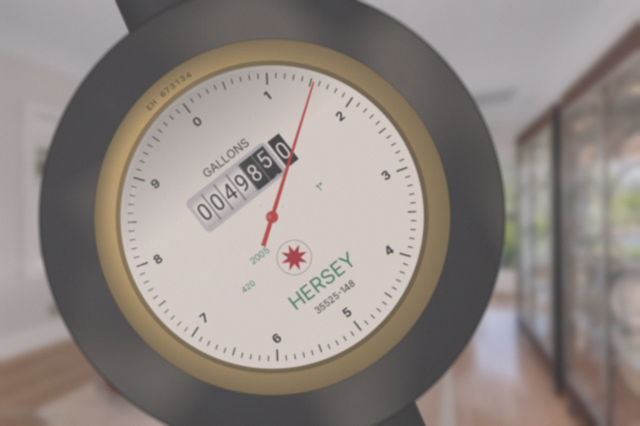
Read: 49851.5gal
